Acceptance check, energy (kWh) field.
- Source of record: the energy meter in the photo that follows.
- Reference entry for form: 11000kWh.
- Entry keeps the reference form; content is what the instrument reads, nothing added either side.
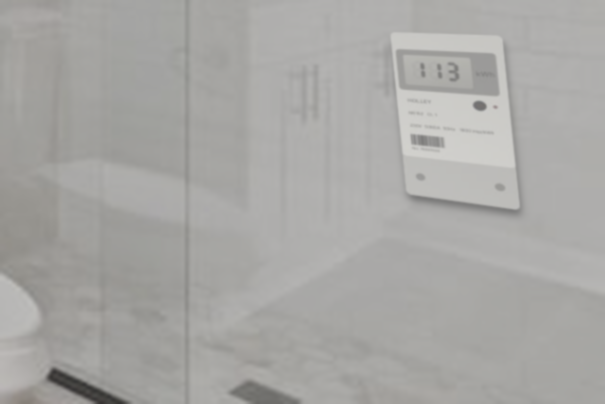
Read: 113kWh
